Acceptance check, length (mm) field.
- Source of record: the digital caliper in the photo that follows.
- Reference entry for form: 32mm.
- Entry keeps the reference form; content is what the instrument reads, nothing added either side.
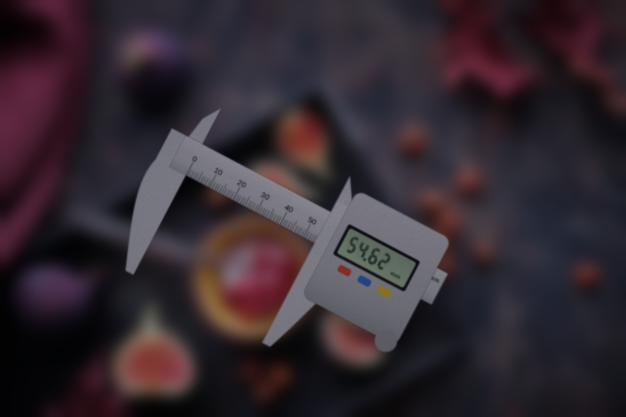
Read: 54.62mm
